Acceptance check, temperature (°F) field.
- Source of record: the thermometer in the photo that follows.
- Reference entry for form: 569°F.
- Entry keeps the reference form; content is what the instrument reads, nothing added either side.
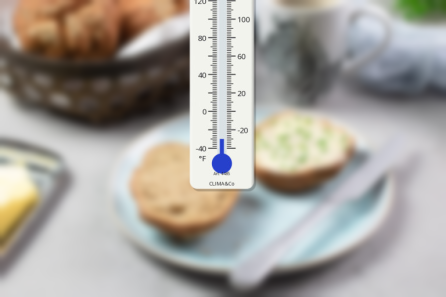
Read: -30°F
